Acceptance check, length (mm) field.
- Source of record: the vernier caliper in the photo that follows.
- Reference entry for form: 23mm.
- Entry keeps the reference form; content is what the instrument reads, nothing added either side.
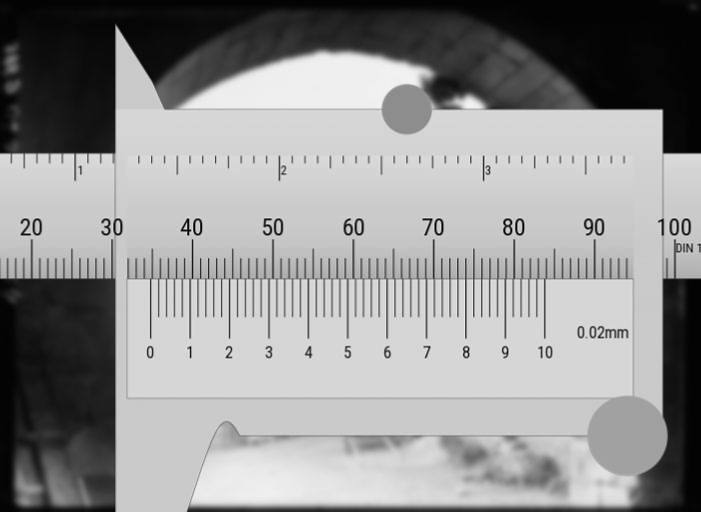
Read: 34.8mm
